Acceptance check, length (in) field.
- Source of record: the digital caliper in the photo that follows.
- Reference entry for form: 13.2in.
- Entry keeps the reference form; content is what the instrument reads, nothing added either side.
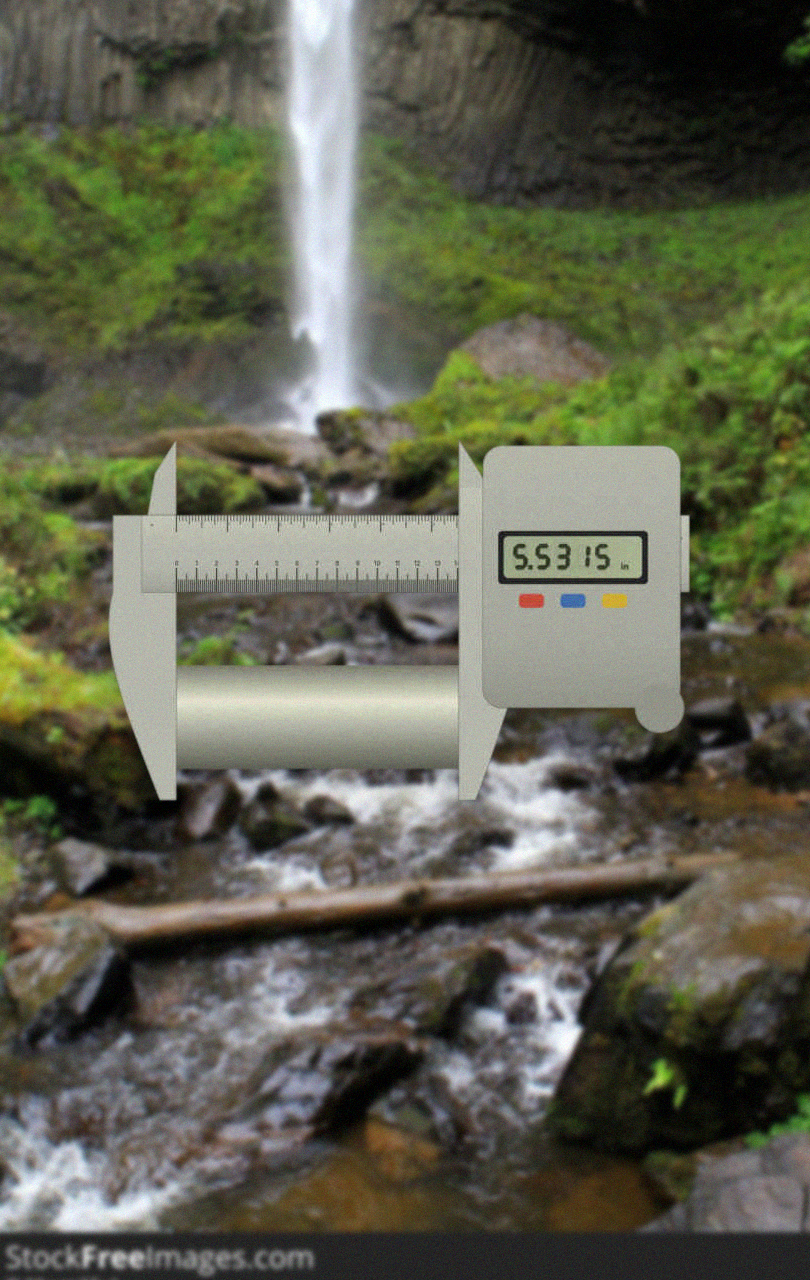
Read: 5.5315in
